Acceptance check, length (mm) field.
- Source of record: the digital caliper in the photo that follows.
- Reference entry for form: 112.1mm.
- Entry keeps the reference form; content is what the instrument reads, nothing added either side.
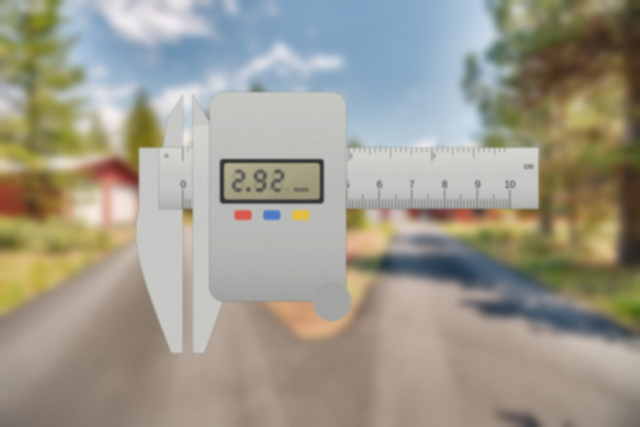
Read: 2.92mm
